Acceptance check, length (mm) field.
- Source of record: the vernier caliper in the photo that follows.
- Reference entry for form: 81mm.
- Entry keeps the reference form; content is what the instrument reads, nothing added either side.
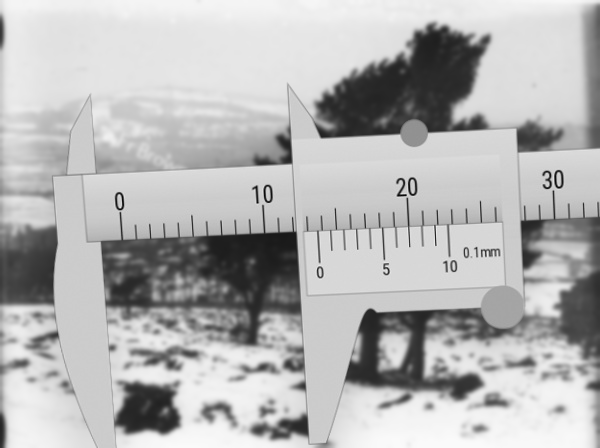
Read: 13.7mm
